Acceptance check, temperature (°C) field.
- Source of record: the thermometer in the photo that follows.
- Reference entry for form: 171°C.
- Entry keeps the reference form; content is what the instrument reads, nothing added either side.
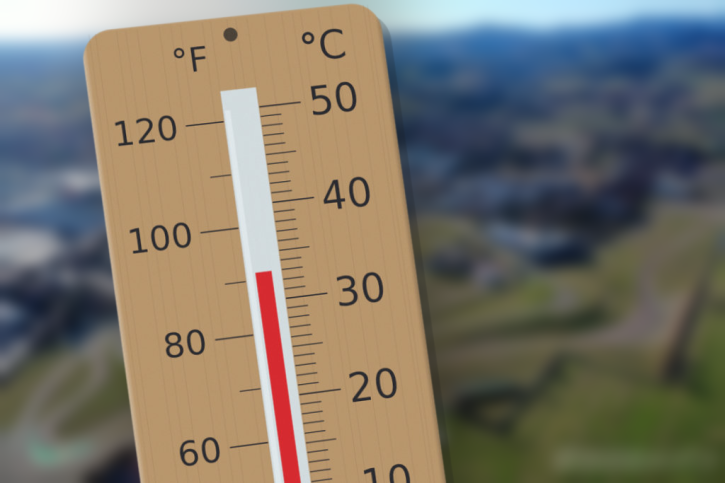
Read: 33°C
